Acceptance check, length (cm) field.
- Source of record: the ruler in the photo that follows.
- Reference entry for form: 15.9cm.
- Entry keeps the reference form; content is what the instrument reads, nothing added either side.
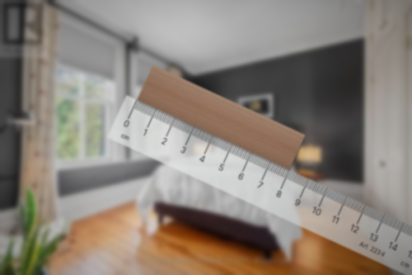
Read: 8cm
